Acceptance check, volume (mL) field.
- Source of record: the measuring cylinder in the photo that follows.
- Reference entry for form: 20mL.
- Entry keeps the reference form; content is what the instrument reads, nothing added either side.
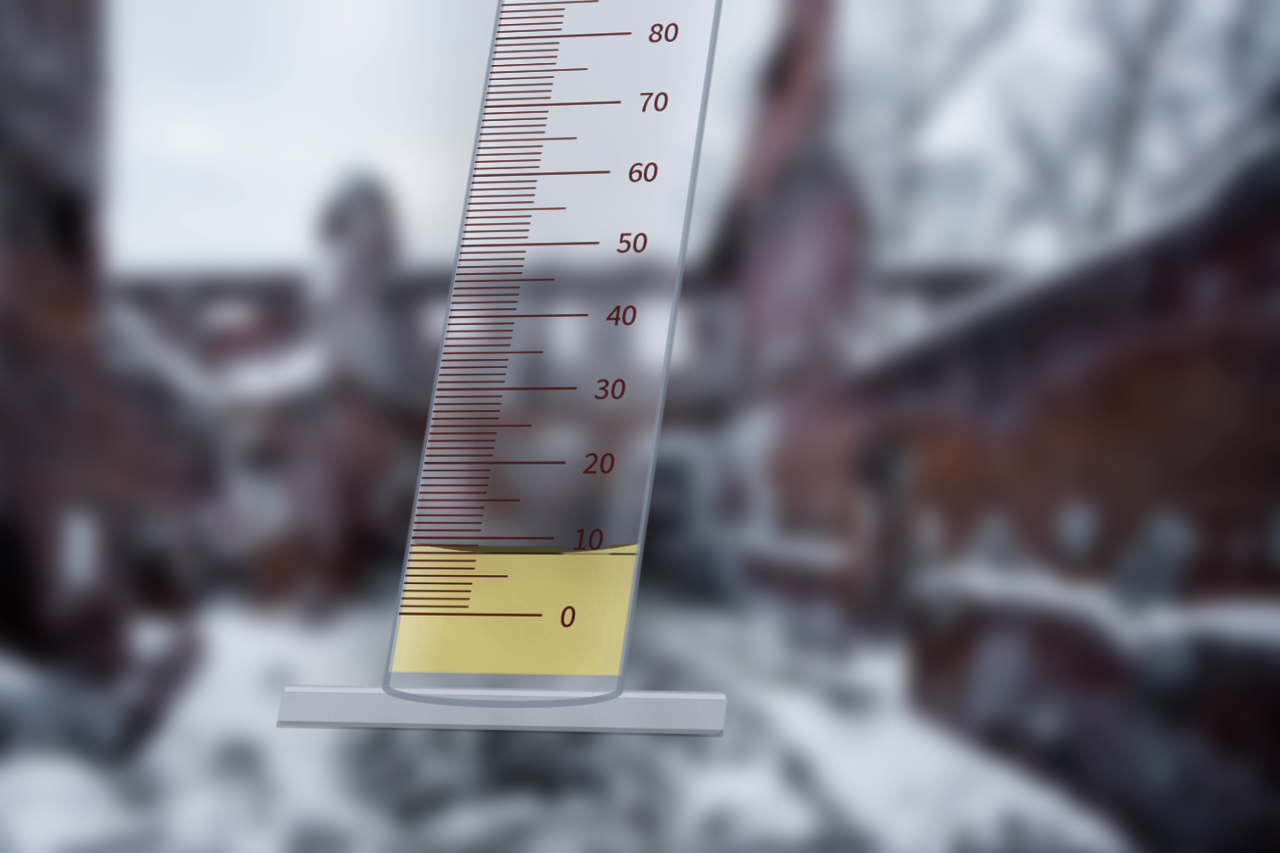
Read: 8mL
